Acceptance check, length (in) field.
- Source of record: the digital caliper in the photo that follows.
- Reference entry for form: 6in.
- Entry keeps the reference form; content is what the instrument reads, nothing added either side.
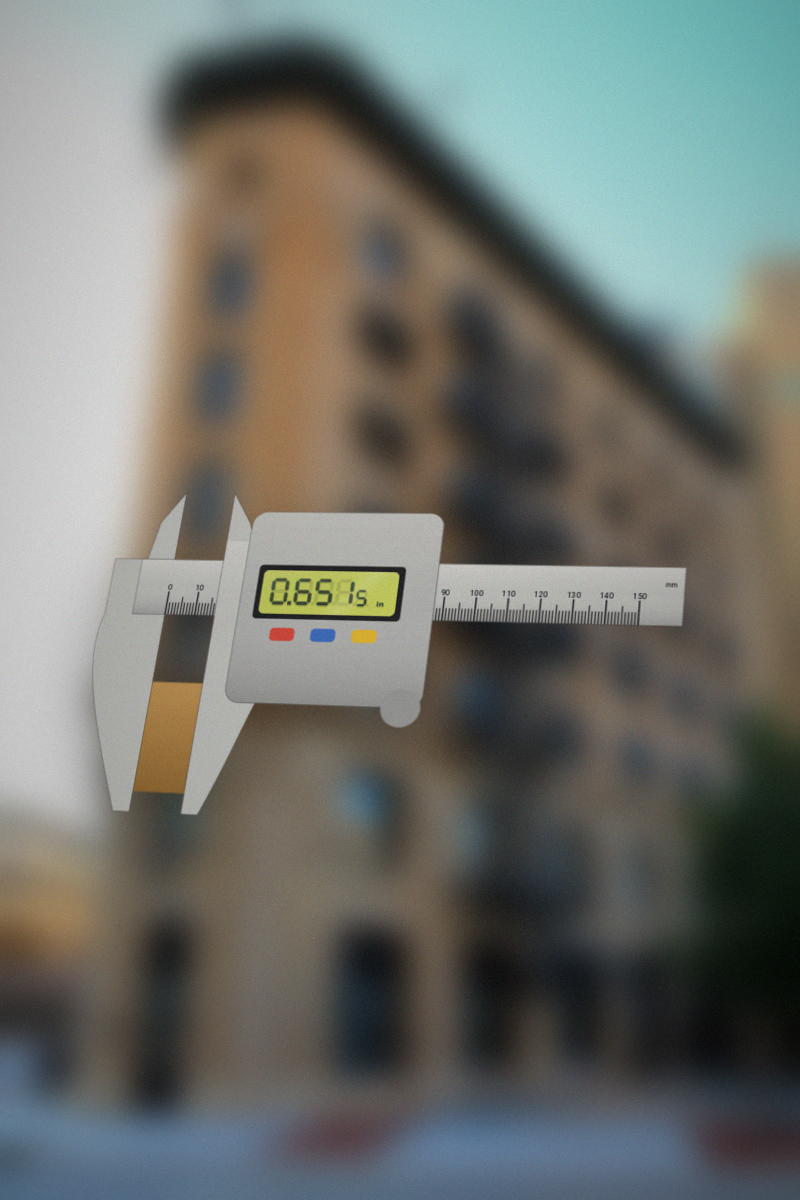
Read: 0.6515in
